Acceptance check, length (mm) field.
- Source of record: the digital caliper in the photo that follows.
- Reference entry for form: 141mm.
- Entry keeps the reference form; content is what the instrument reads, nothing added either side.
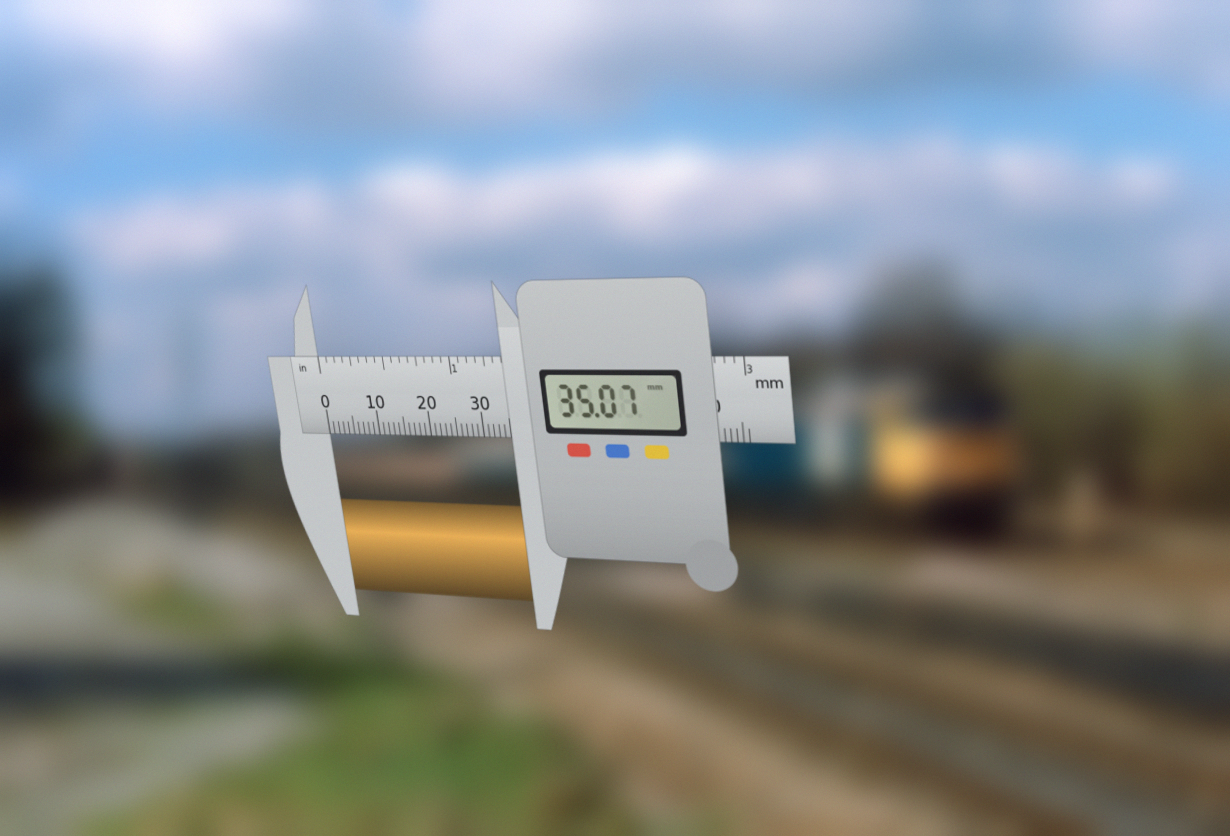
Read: 35.07mm
